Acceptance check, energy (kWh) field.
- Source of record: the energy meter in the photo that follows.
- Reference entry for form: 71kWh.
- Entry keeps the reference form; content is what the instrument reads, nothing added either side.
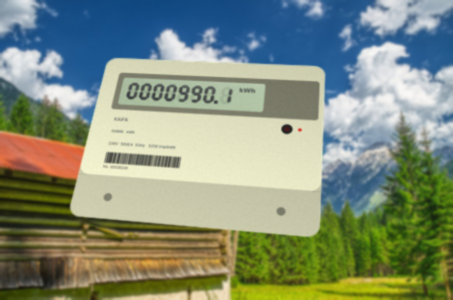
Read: 990.1kWh
